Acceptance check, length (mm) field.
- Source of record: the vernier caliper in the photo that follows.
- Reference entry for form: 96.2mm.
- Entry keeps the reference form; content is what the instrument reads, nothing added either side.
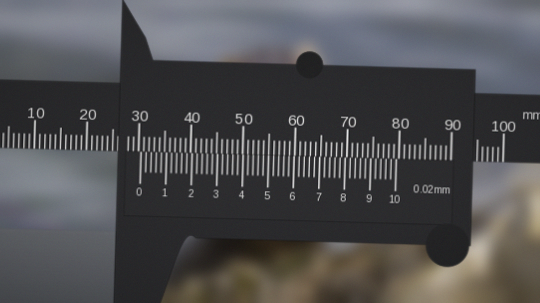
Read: 30.5mm
